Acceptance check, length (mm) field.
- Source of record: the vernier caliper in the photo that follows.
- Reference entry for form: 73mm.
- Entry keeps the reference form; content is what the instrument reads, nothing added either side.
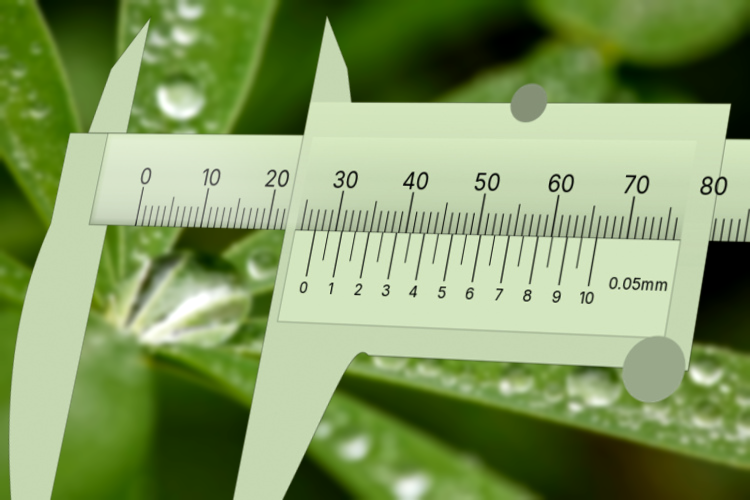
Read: 27.0mm
